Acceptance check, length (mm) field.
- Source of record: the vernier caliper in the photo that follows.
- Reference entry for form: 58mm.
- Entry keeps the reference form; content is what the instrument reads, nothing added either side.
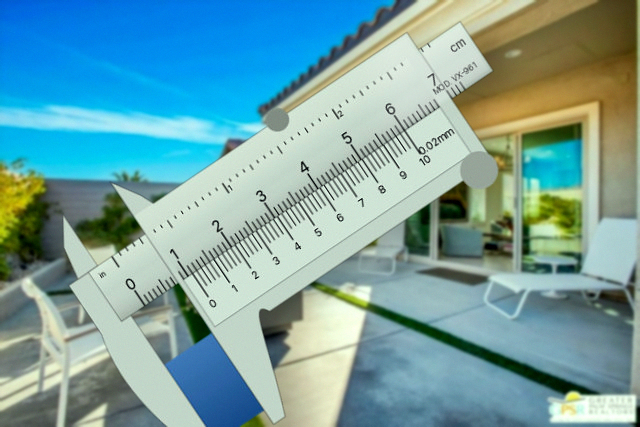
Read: 11.0mm
